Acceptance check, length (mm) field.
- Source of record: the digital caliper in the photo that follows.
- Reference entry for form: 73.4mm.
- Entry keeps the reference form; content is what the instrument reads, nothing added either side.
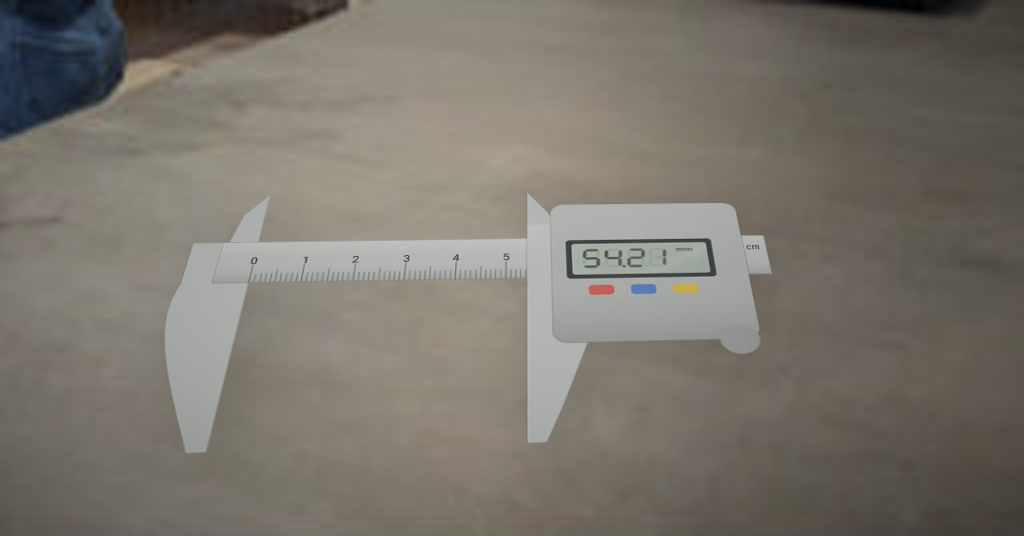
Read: 54.21mm
